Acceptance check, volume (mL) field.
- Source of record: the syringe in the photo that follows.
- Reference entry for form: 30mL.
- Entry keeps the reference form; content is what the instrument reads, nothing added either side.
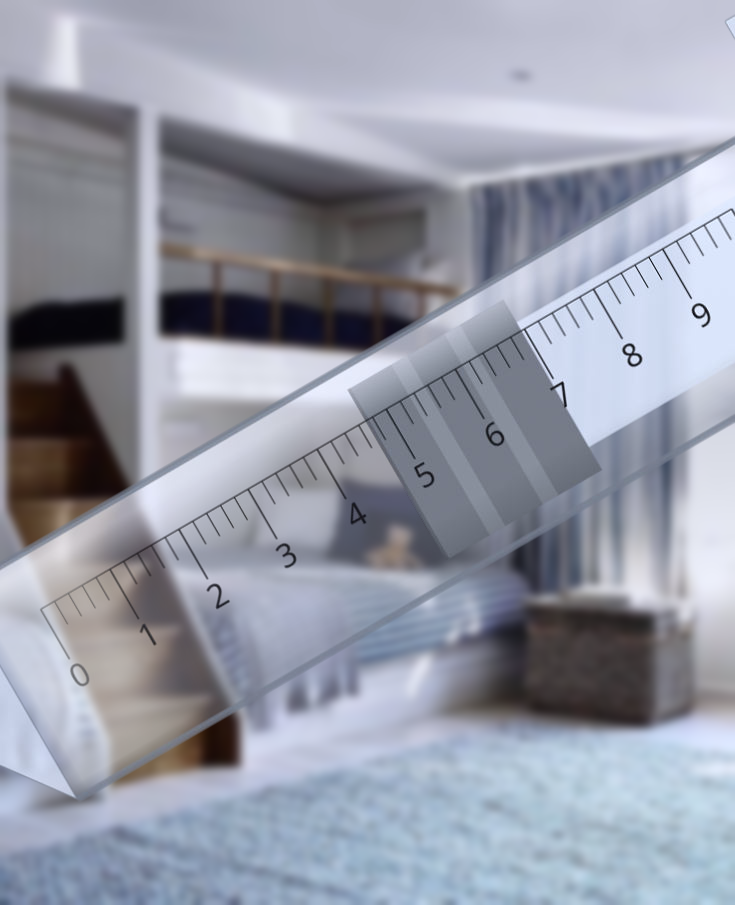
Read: 4.7mL
